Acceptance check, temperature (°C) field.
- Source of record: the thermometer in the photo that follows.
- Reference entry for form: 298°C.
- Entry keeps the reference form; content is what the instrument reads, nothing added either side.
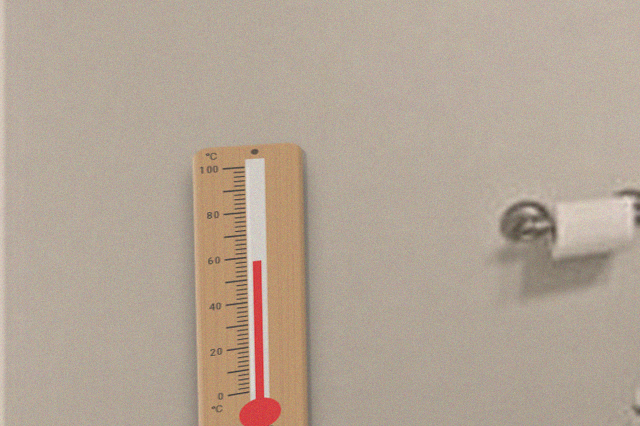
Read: 58°C
